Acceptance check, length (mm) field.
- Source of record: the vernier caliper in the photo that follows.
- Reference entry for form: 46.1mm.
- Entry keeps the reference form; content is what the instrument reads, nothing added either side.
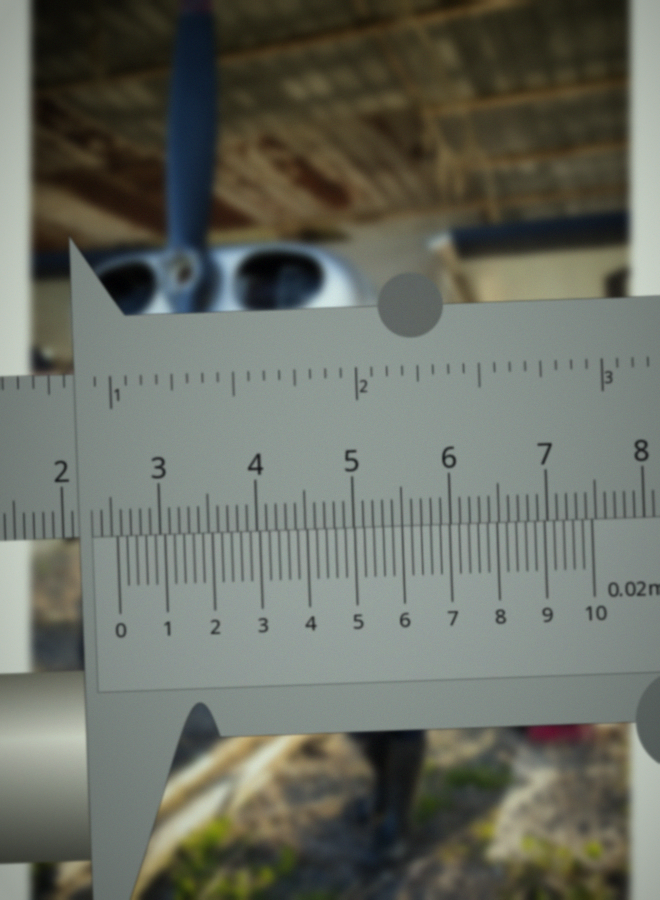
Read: 25.6mm
